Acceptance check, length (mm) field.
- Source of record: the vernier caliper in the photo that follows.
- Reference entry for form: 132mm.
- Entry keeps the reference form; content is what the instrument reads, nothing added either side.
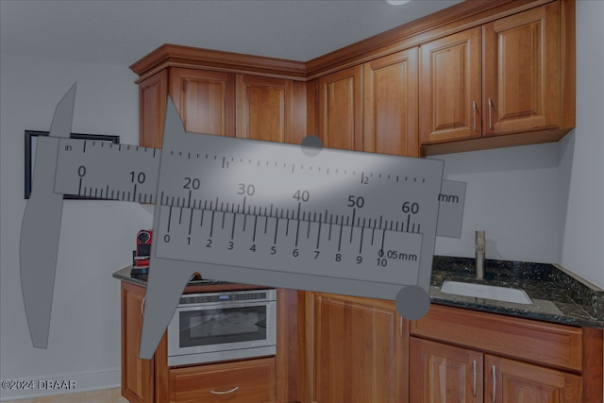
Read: 16.8mm
